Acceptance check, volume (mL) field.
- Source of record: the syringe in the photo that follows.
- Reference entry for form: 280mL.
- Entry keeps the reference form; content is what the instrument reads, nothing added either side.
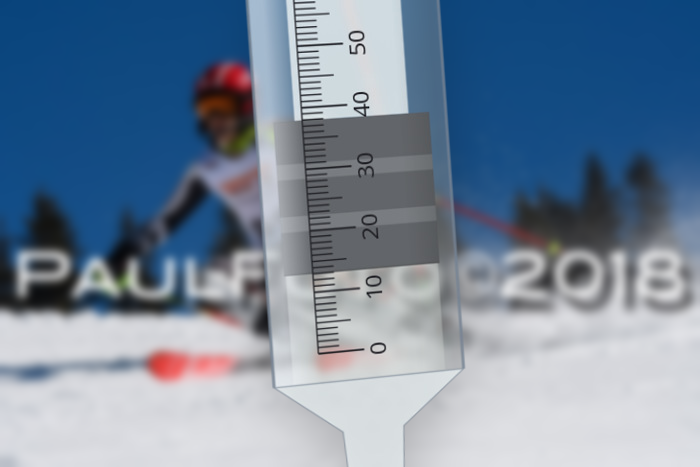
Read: 13mL
